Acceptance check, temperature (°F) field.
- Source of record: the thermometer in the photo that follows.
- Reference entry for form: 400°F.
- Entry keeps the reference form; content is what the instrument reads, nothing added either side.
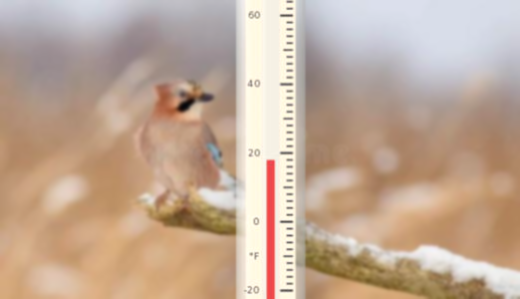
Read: 18°F
